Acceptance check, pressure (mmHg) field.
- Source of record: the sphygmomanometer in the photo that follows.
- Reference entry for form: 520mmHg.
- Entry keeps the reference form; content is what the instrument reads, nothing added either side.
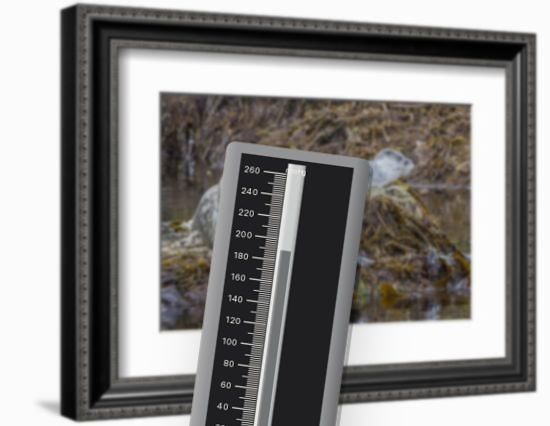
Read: 190mmHg
